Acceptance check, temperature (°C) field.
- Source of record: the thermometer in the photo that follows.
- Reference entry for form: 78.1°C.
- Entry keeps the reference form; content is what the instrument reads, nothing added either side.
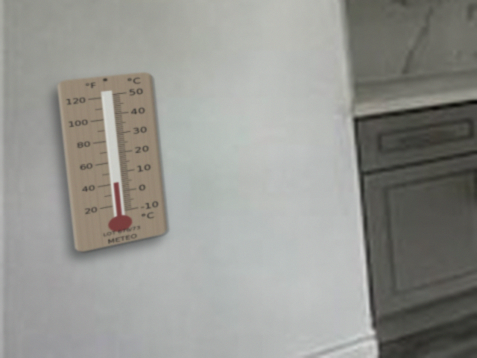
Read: 5°C
